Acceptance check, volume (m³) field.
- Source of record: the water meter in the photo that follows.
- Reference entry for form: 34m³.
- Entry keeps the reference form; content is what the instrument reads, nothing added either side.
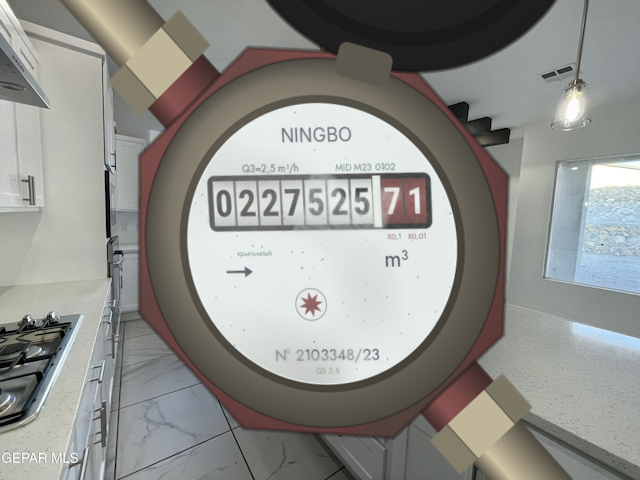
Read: 227525.71m³
